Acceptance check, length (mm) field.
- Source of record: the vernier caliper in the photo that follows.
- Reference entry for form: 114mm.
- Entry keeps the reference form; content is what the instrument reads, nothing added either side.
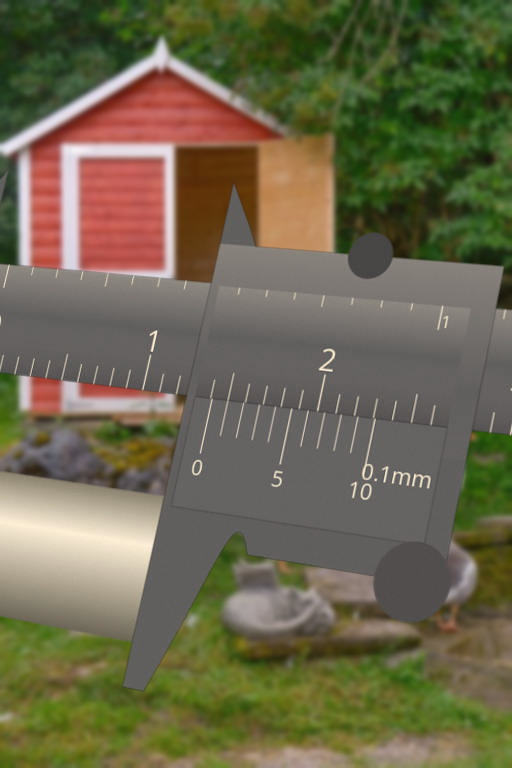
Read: 14.1mm
